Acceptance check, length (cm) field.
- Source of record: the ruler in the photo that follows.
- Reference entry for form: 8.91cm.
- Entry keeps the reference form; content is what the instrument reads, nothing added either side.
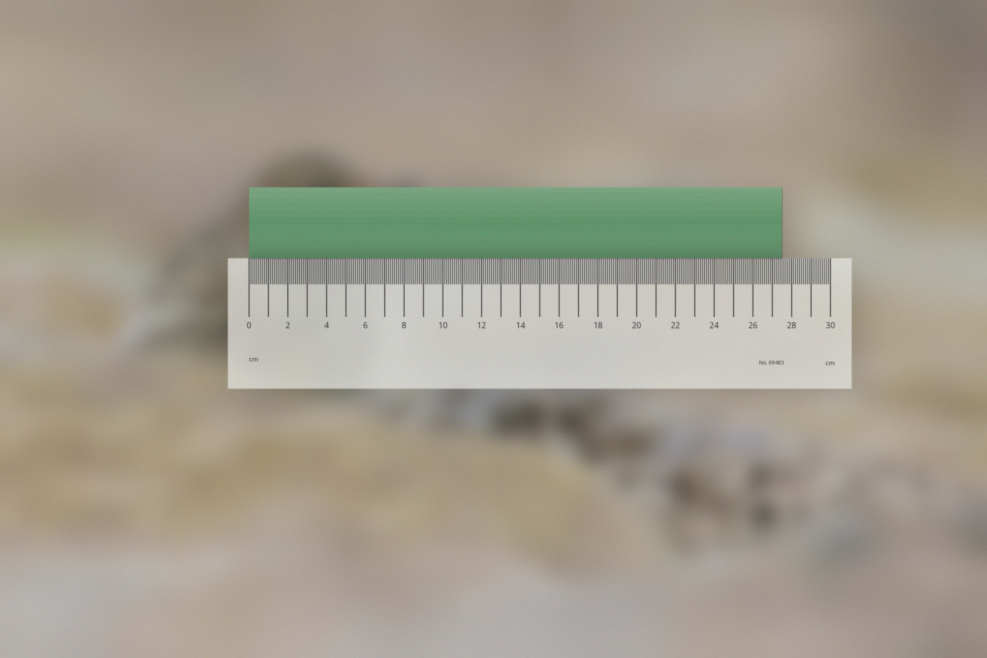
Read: 27.5cm
